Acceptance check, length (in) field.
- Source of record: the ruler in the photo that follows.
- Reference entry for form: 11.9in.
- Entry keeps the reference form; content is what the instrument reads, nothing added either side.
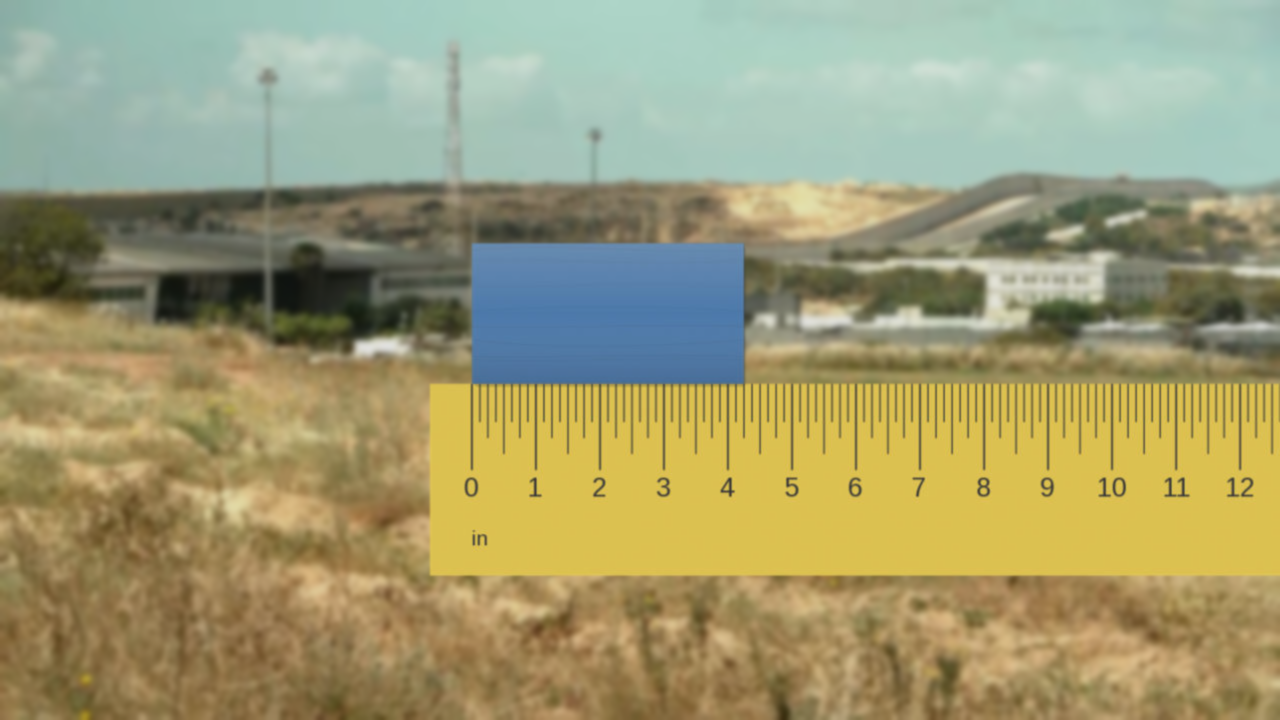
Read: 4.25in
